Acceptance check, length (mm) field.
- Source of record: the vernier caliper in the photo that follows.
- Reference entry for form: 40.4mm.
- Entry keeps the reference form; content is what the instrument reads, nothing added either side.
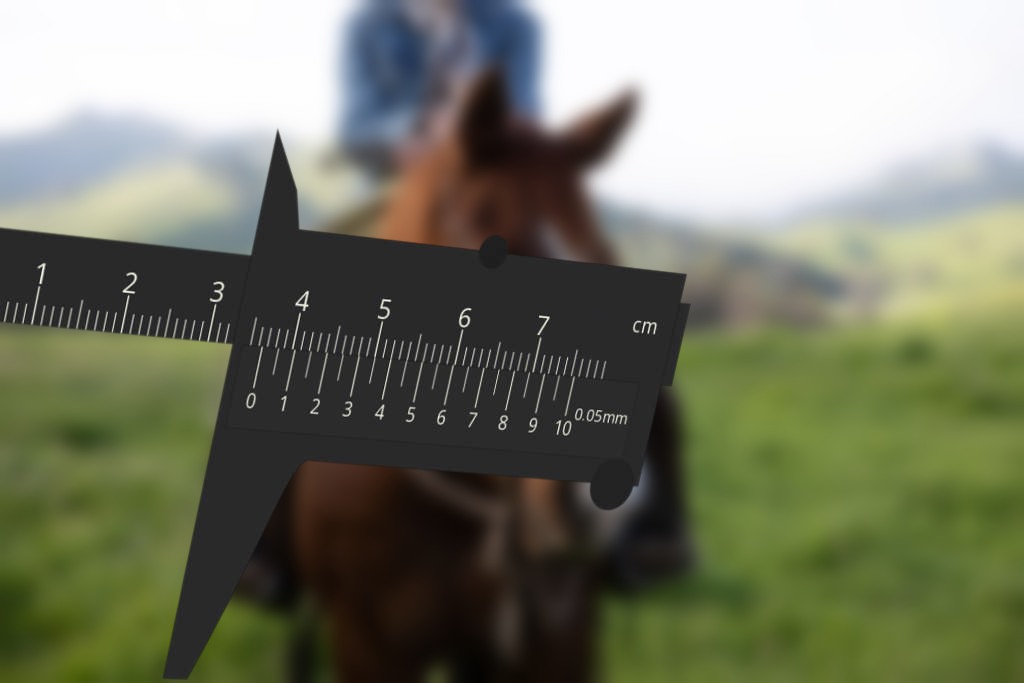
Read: 36.4mm
